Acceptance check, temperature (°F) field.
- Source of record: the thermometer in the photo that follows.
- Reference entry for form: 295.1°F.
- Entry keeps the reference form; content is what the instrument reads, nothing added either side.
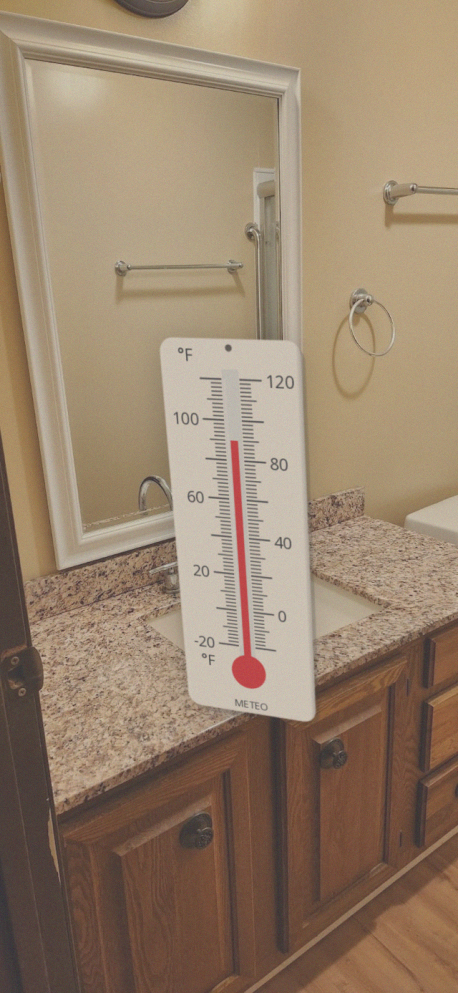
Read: 90°F
